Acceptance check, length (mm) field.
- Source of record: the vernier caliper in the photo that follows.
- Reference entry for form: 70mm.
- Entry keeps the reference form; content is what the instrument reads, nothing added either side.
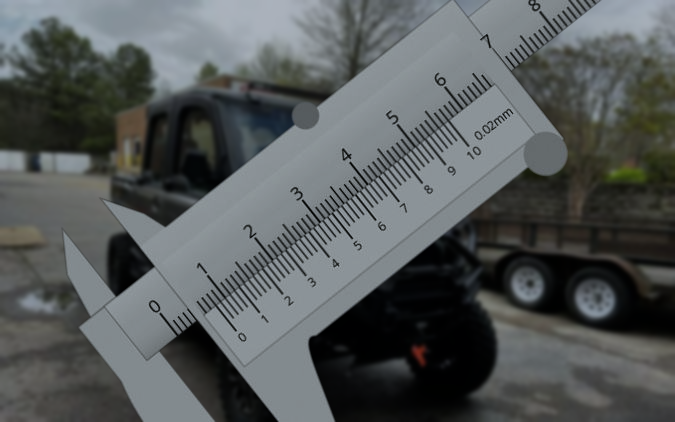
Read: 8.0mm
